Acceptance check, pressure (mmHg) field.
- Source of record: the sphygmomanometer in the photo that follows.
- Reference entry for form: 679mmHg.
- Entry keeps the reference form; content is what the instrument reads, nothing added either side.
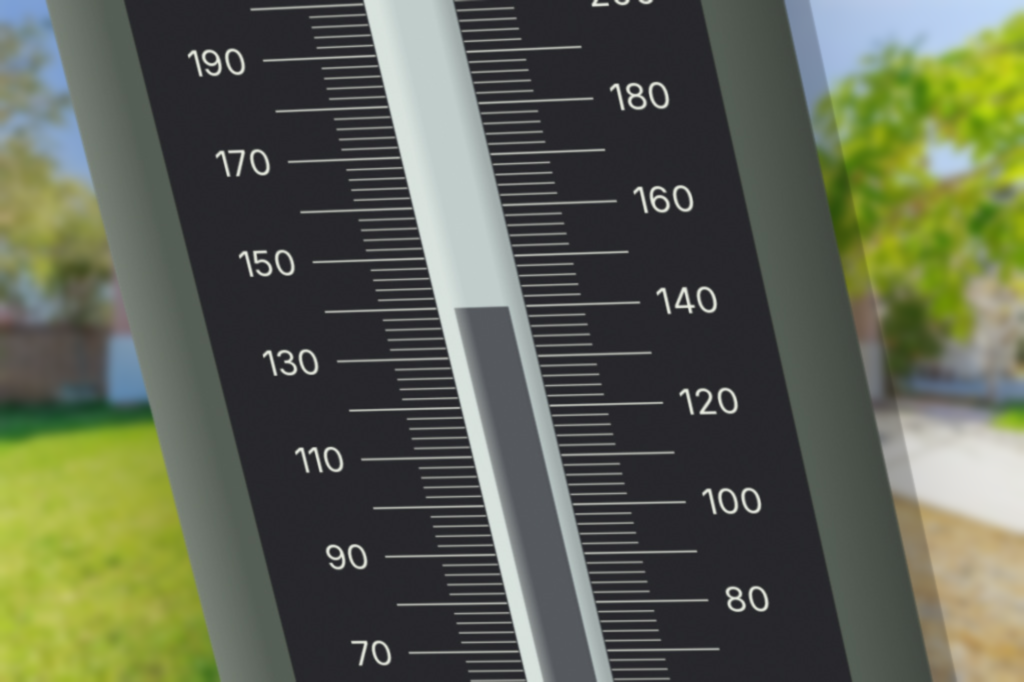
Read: 140mmHg
